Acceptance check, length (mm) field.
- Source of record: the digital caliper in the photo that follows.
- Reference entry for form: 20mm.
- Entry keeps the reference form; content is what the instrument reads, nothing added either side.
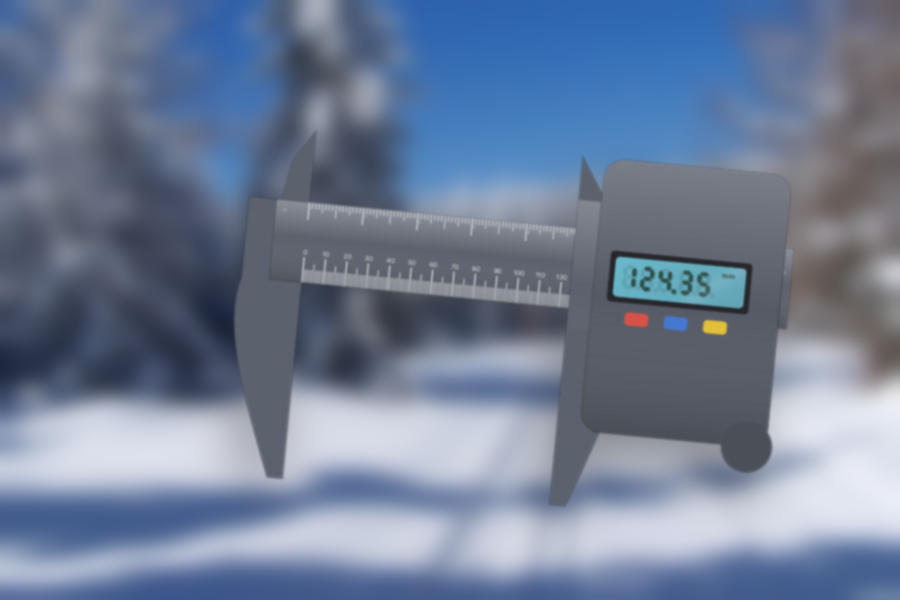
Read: 124.35mm
